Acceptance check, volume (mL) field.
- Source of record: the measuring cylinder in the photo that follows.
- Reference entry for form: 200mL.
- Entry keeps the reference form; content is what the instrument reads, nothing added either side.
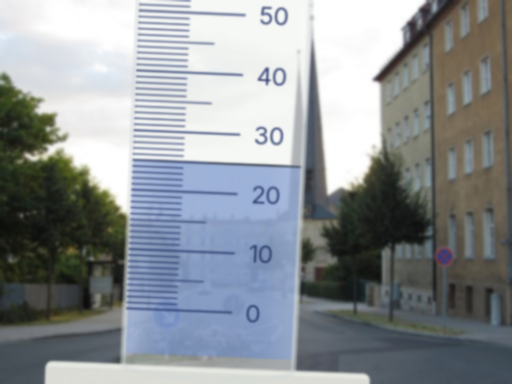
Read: 25mL
